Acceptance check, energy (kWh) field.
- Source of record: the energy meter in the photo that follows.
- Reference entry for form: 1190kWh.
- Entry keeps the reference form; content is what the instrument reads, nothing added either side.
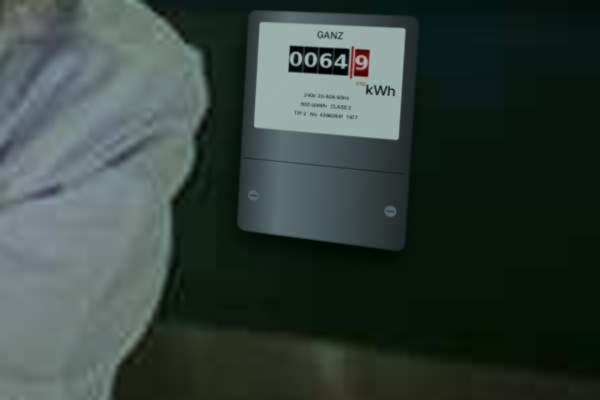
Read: 64.9kWh
